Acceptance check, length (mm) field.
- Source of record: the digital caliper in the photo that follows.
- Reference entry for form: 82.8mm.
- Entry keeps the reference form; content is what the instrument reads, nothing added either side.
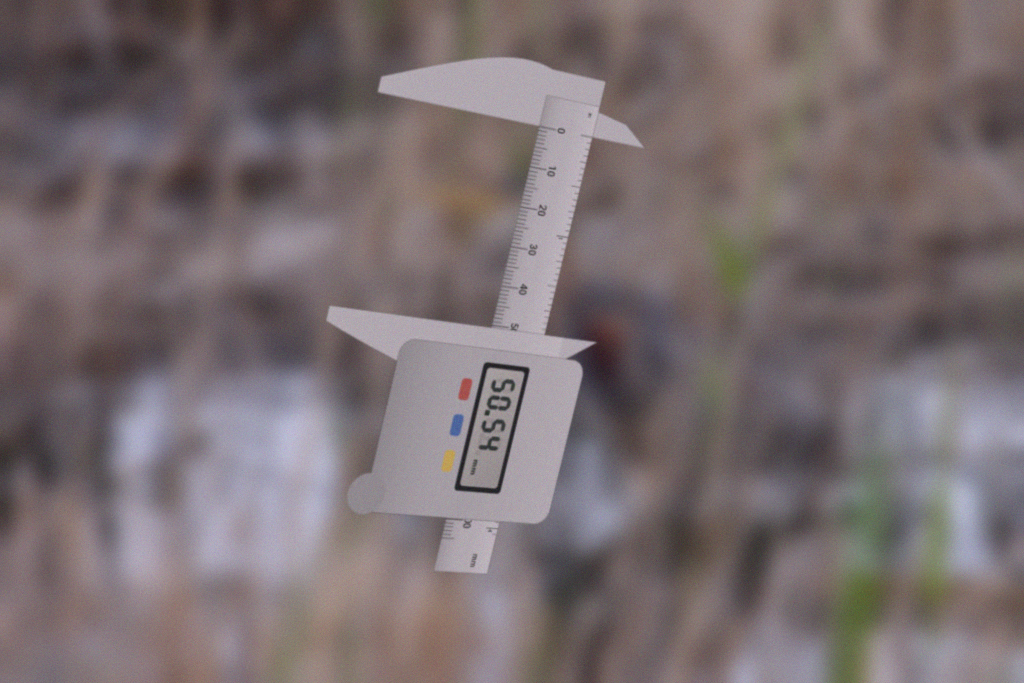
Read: 50.54mm
